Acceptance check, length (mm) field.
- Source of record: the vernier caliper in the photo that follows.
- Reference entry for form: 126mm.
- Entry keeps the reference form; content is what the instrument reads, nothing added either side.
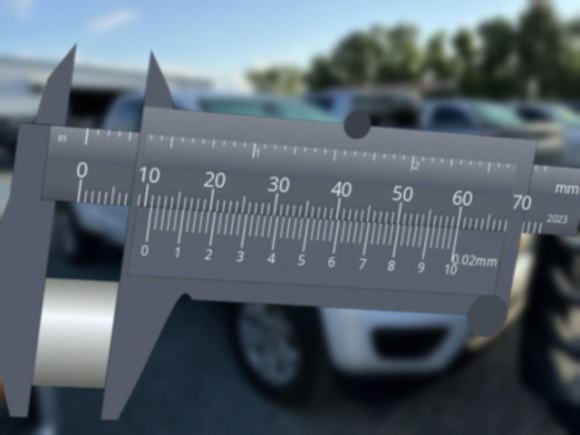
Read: 11.0mm
